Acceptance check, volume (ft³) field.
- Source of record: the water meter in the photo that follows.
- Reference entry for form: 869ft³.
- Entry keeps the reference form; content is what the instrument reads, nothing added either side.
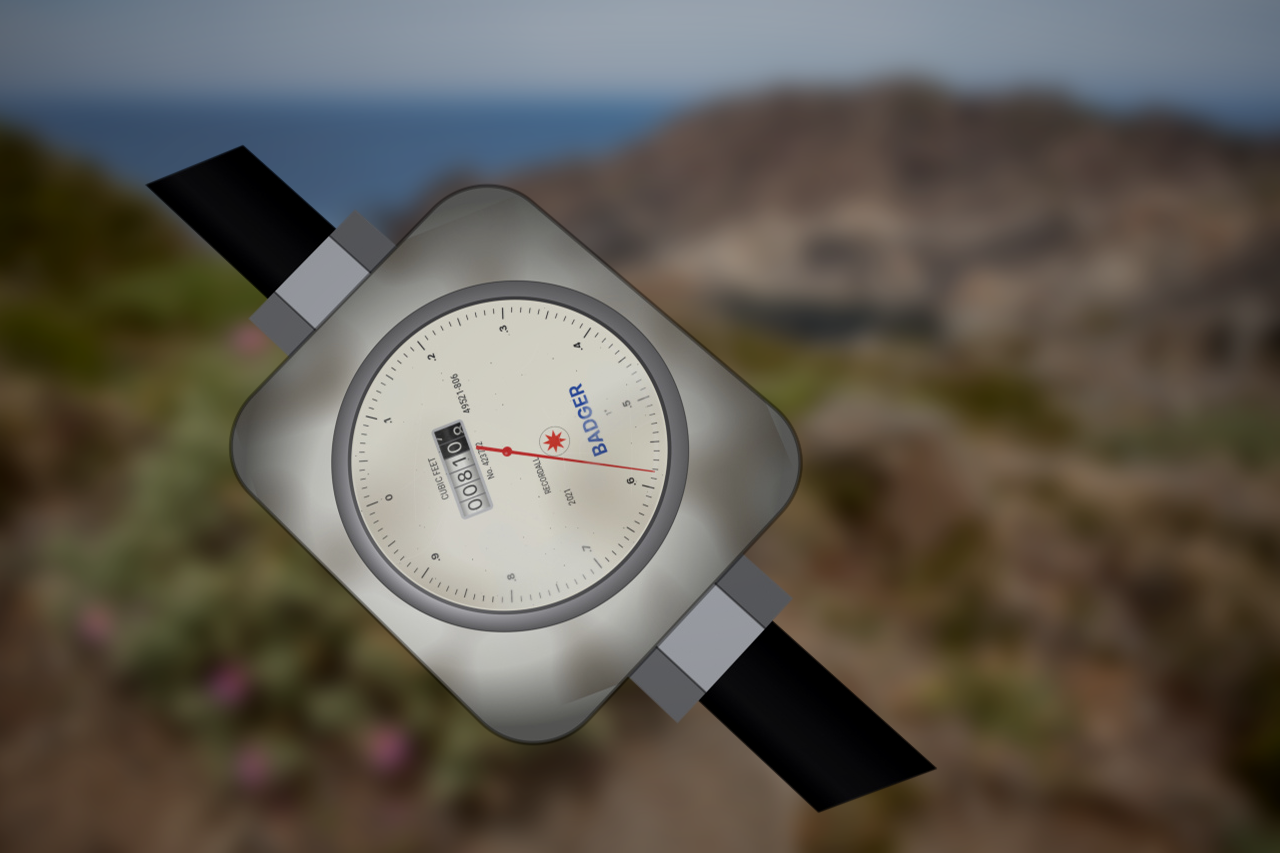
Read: 8107.58ft³
